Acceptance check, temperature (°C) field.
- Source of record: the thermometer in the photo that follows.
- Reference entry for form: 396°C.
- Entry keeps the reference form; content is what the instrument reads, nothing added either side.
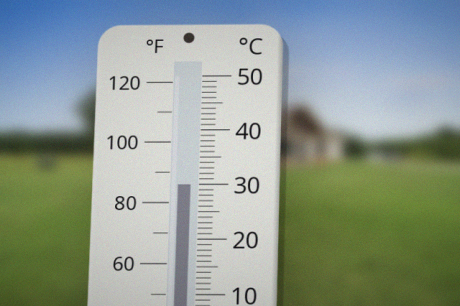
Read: 30°C
